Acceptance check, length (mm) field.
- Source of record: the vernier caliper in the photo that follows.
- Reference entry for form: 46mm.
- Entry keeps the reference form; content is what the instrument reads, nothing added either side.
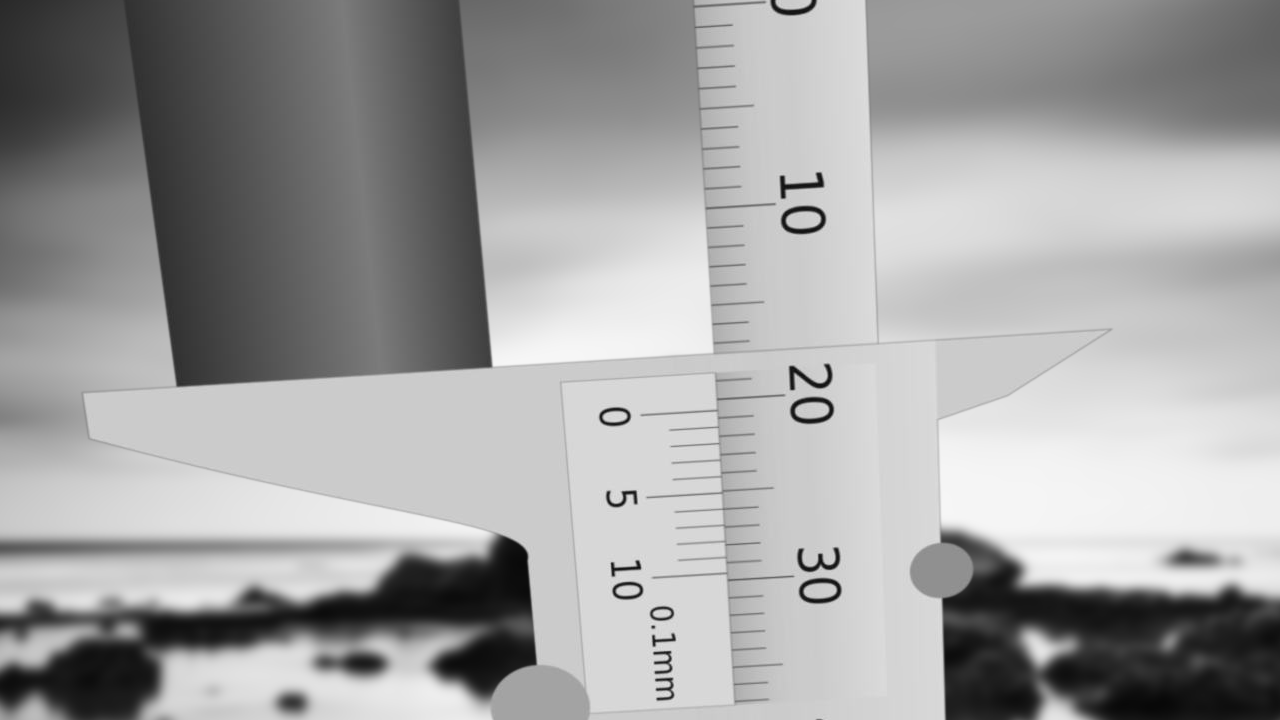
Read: 20.6mm
